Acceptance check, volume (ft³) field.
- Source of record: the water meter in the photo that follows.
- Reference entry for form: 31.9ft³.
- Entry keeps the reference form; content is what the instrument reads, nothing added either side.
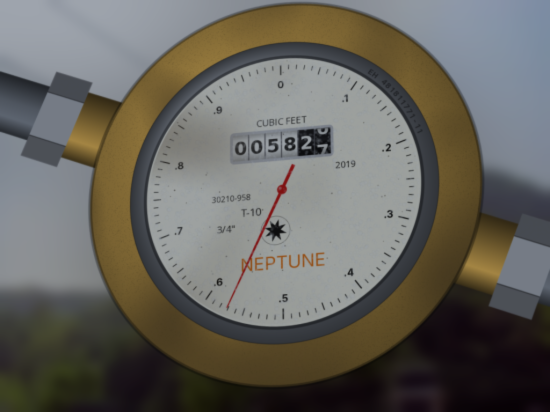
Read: 5826.57ft³
